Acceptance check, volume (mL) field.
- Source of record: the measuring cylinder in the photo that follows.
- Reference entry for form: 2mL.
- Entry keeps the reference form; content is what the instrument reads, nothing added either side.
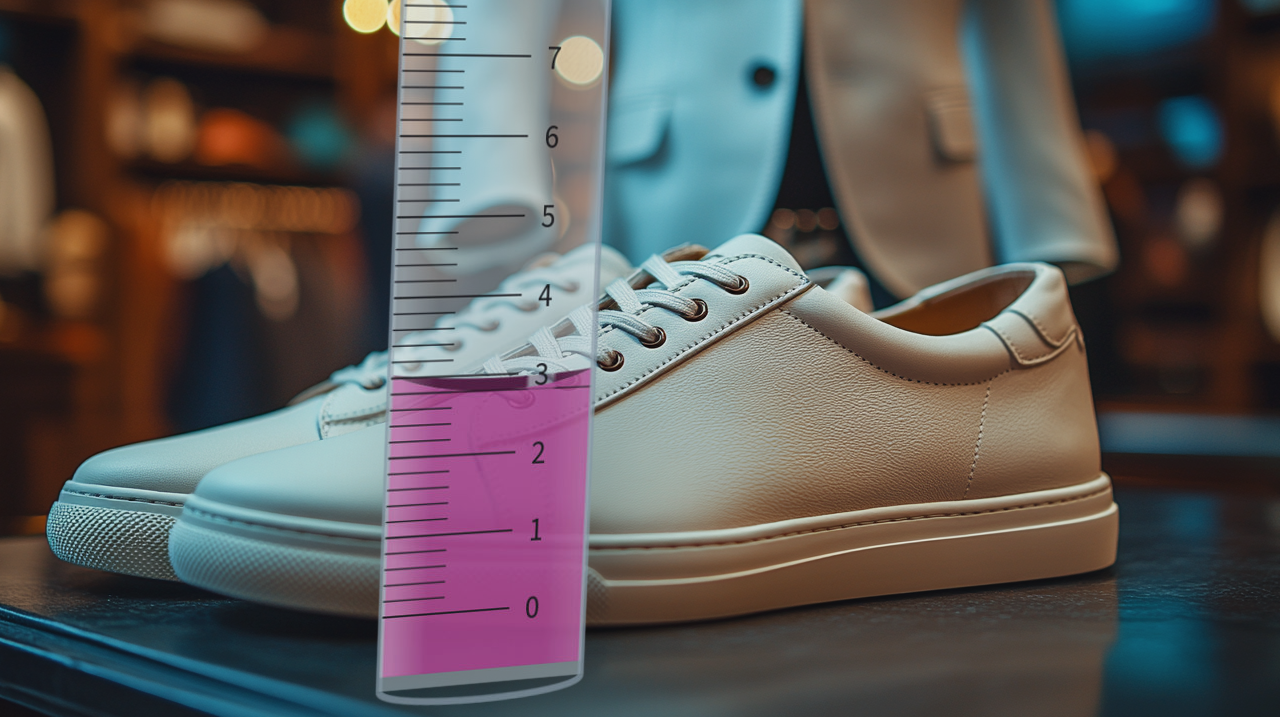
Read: 2.8mL
